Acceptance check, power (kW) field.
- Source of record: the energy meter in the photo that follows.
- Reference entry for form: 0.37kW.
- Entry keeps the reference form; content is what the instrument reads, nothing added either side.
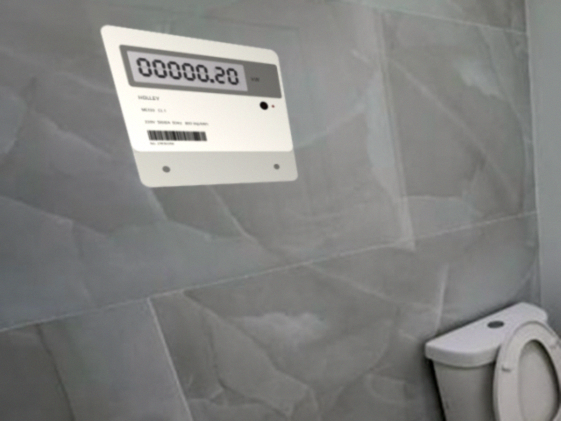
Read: 0.20kW
